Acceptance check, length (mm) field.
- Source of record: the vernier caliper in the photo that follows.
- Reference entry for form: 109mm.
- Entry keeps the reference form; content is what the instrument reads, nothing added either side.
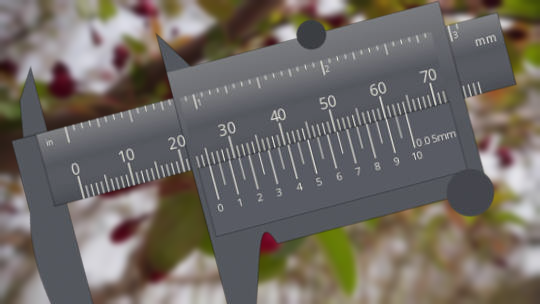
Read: 25.0mm
